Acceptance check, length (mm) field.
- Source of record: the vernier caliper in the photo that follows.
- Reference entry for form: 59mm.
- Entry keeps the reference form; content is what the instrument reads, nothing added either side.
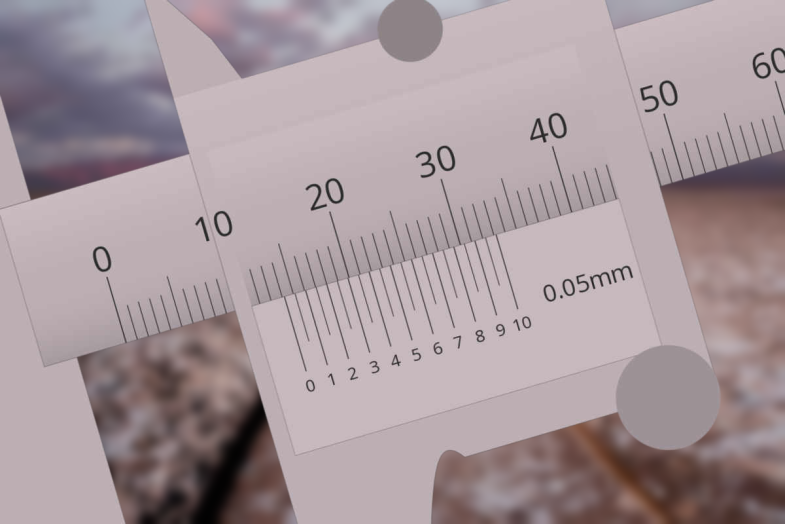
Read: 14.2mm
